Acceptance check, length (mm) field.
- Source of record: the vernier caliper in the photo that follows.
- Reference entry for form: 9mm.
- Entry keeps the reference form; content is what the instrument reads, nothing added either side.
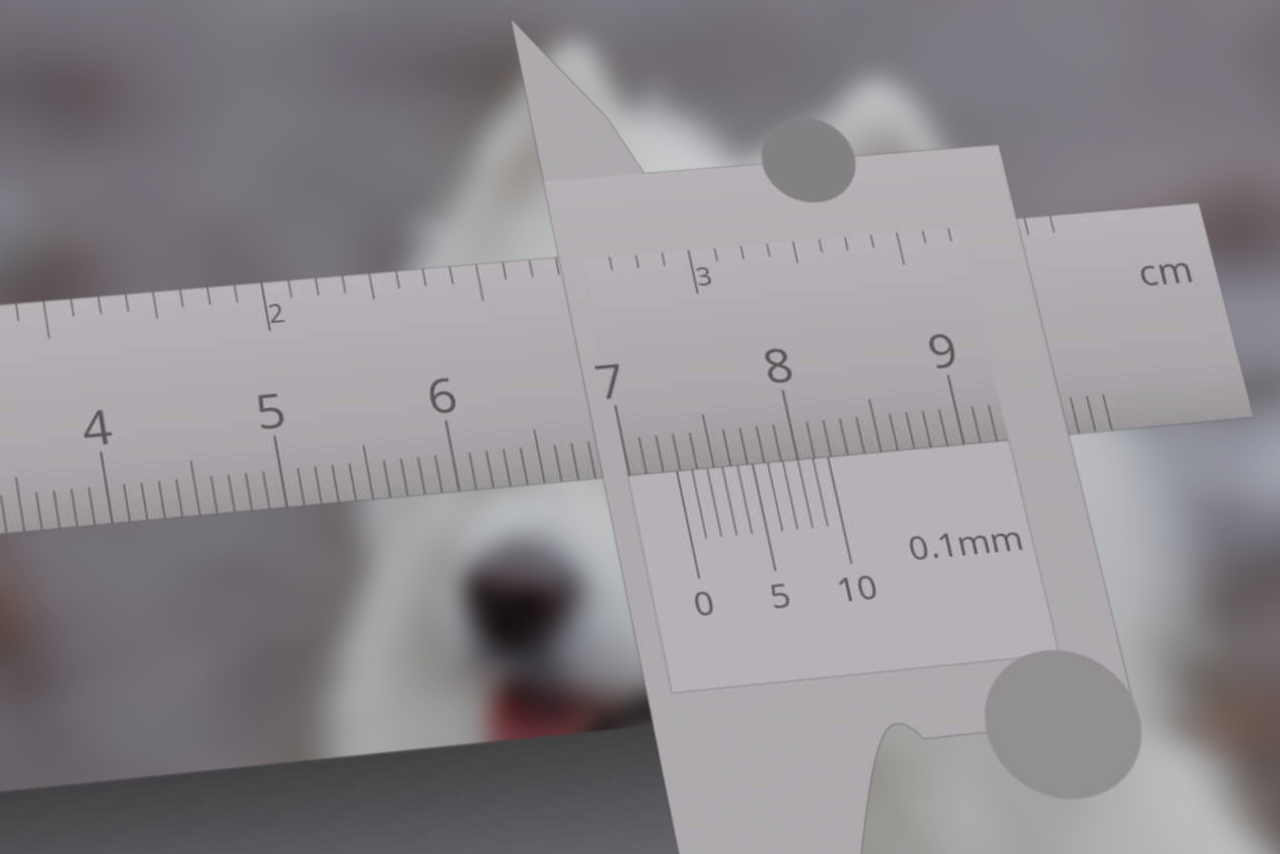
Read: 72.8mm
